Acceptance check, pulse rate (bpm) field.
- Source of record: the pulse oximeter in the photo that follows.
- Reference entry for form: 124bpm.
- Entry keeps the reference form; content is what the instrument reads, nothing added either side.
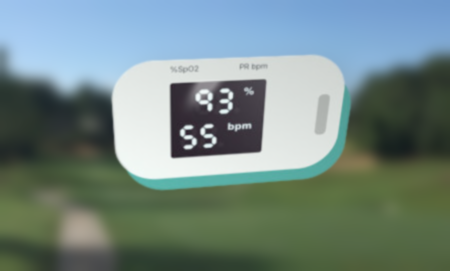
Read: 55bpm
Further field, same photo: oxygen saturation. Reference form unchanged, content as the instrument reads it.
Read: 93%
